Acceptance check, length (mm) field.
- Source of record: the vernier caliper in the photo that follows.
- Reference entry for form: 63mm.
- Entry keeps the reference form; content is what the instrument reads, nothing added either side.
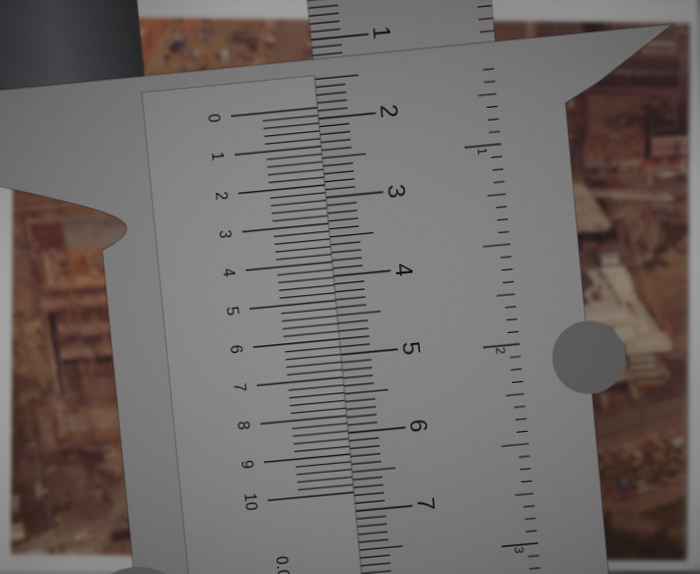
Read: 18.6mm
